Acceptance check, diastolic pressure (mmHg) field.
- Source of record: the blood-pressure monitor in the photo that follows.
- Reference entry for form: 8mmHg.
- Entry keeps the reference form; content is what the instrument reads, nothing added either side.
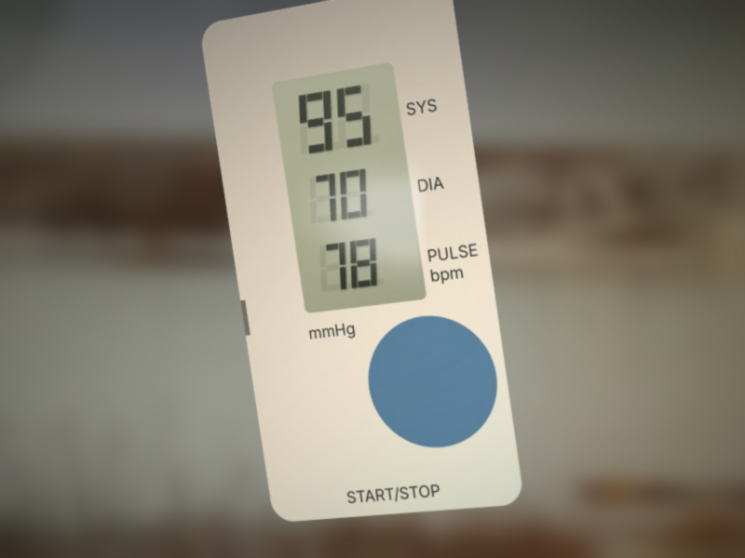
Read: 70mmHg
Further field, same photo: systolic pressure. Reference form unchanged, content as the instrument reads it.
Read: 95mmHg
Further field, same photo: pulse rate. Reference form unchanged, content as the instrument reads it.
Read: 78bpm
